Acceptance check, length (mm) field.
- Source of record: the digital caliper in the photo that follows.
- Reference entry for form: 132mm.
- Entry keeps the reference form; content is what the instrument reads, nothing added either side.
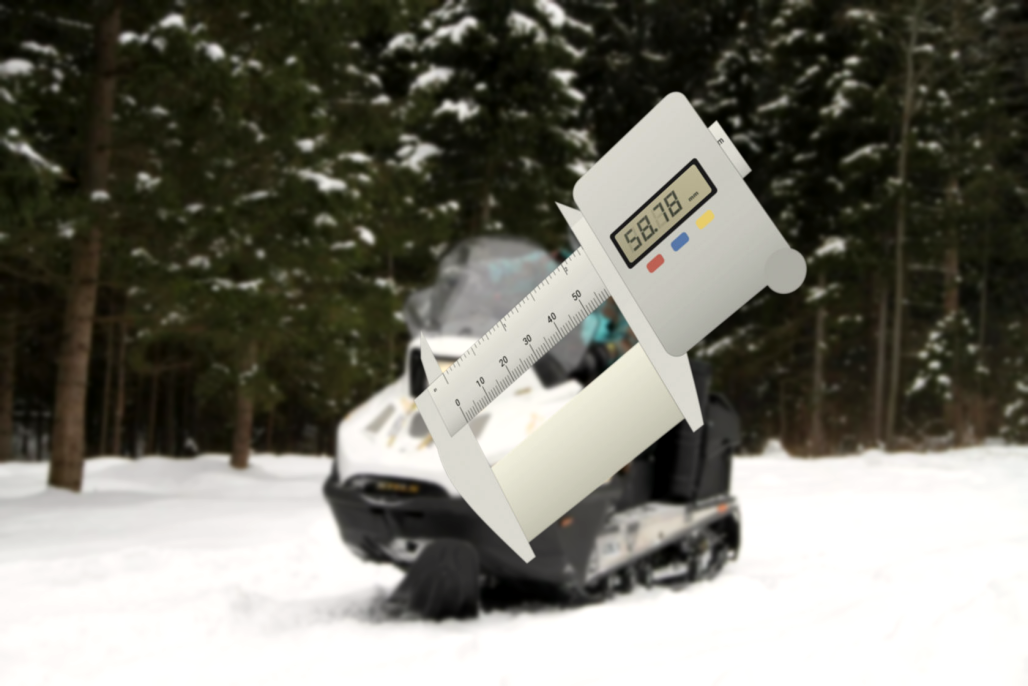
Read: 58.78mm
